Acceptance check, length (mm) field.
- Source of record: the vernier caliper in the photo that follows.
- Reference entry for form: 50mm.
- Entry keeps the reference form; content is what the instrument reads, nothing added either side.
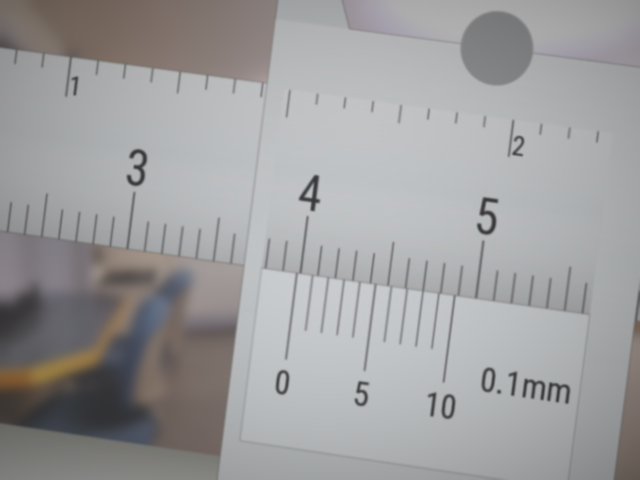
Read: 39.8mm
